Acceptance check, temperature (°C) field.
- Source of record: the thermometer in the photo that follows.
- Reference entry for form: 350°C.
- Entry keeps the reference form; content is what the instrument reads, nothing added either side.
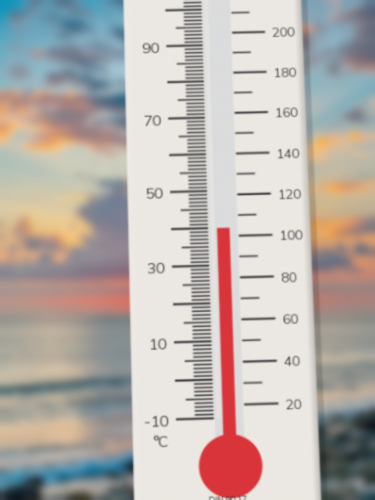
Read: 40°C
